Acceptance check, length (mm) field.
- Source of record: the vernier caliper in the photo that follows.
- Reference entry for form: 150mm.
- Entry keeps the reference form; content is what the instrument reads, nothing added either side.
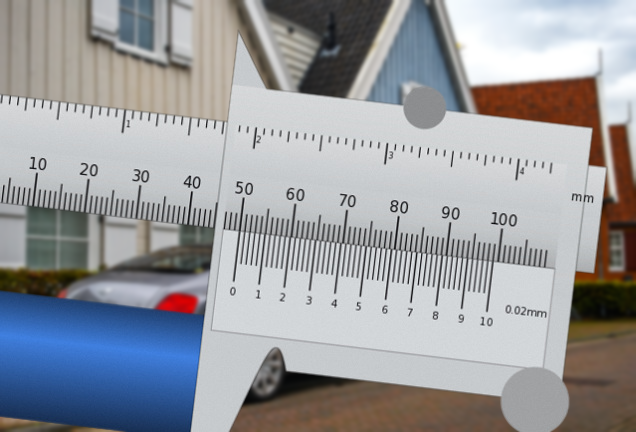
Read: 50.0mm
